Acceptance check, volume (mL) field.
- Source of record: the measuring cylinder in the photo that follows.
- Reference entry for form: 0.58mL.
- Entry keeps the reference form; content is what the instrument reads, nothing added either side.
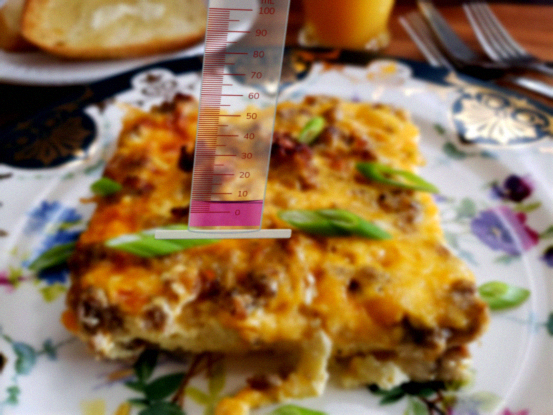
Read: 5mL
